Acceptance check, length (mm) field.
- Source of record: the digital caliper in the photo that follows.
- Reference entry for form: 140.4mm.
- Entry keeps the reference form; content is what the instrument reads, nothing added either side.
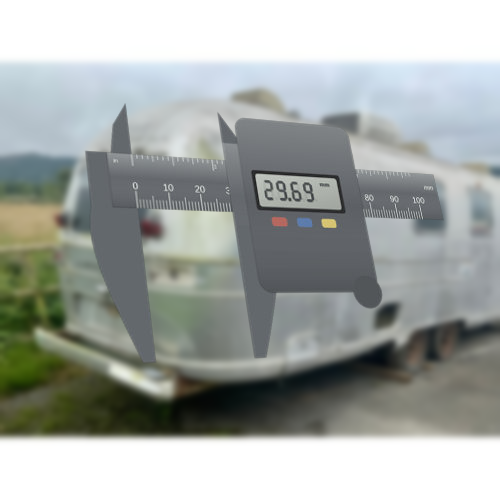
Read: 29.69mm
